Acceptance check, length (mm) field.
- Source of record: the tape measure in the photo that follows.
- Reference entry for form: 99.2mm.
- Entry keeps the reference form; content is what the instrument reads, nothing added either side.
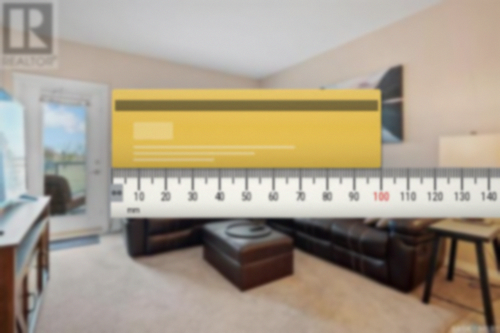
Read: 100mm
